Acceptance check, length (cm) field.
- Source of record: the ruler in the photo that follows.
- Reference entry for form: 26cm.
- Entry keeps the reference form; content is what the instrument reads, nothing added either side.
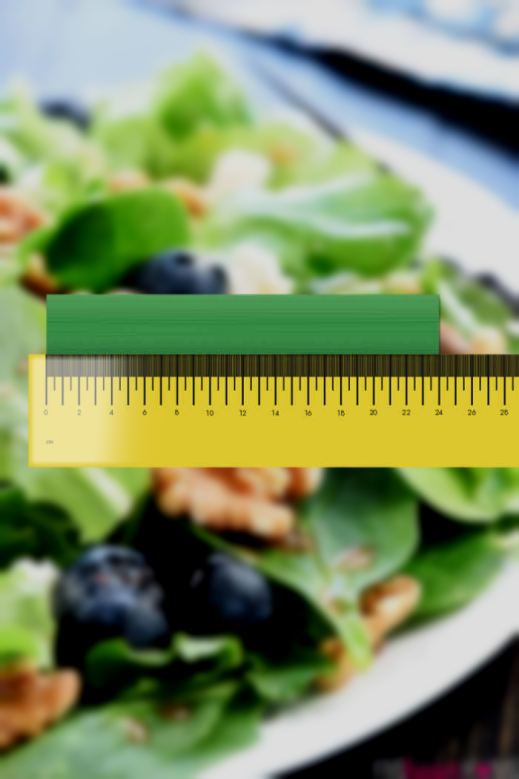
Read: 24cm
